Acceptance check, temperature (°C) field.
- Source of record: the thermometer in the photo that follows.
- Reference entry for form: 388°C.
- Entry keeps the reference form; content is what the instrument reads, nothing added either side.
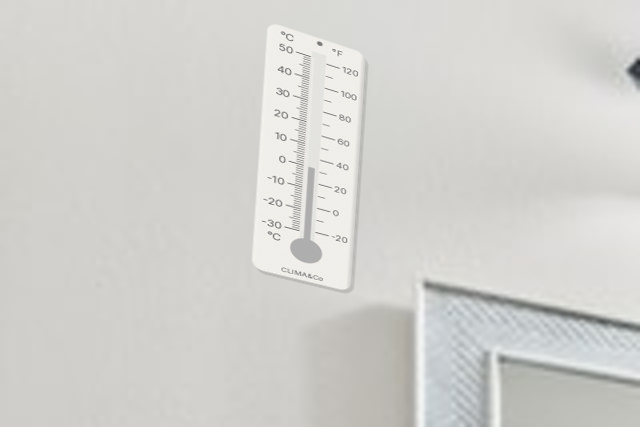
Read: 0°C
